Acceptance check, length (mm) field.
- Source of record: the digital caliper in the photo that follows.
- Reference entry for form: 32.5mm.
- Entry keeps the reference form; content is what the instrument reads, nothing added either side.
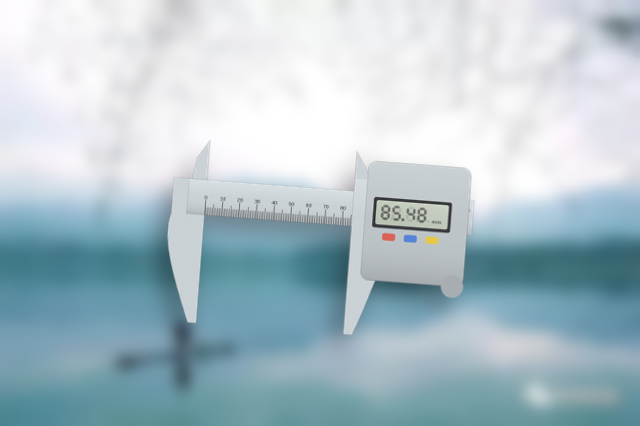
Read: 85.48mm
